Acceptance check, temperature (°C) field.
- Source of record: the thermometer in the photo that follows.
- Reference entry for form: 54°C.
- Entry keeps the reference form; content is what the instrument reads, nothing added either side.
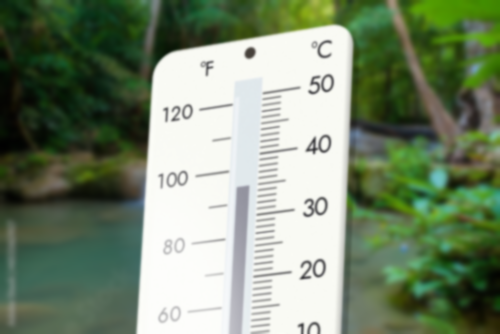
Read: 35°C
